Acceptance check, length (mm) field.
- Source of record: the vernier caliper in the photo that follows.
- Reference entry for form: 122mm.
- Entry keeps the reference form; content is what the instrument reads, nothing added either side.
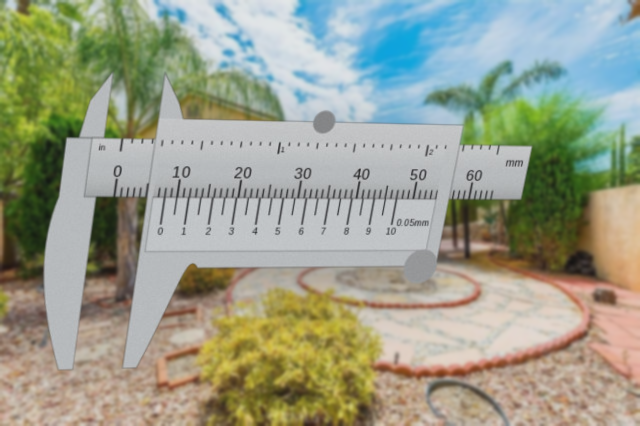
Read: 8.0mm
